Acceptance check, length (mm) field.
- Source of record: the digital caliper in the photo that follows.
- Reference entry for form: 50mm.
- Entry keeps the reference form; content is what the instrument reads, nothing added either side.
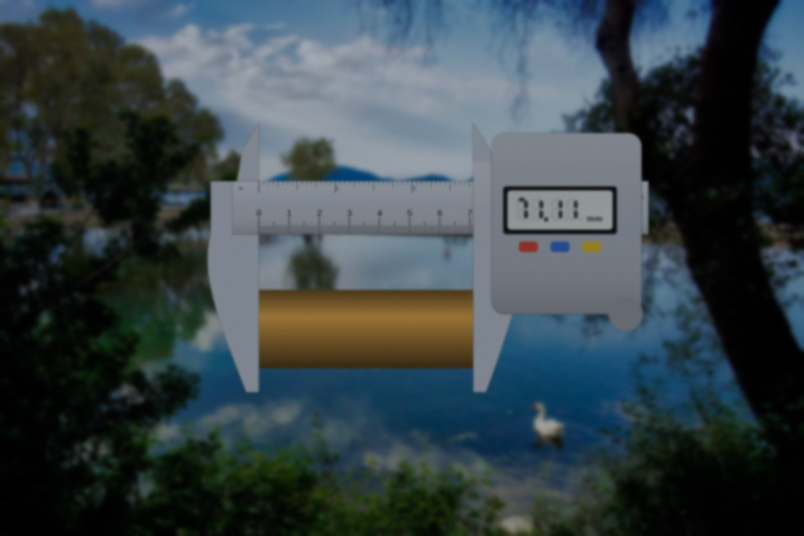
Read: 71.11mm
